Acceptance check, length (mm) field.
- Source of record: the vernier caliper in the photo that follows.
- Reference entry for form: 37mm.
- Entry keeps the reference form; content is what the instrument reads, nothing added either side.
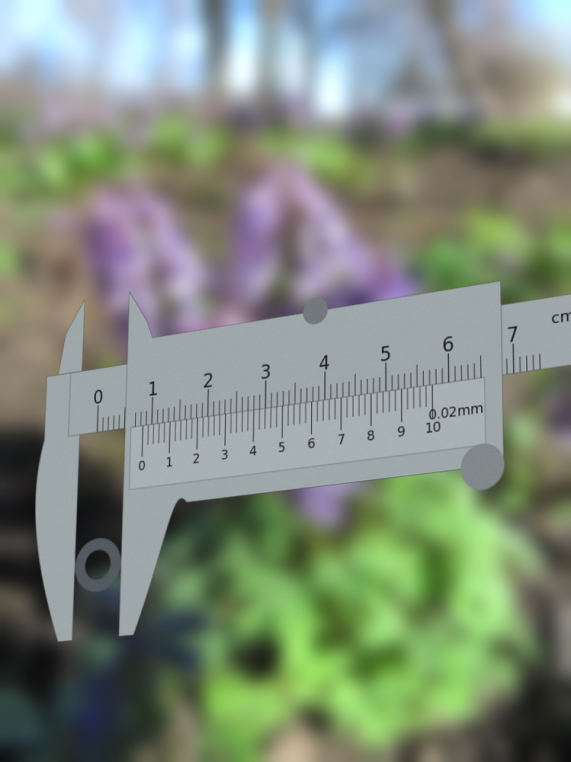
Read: 8.4mm
